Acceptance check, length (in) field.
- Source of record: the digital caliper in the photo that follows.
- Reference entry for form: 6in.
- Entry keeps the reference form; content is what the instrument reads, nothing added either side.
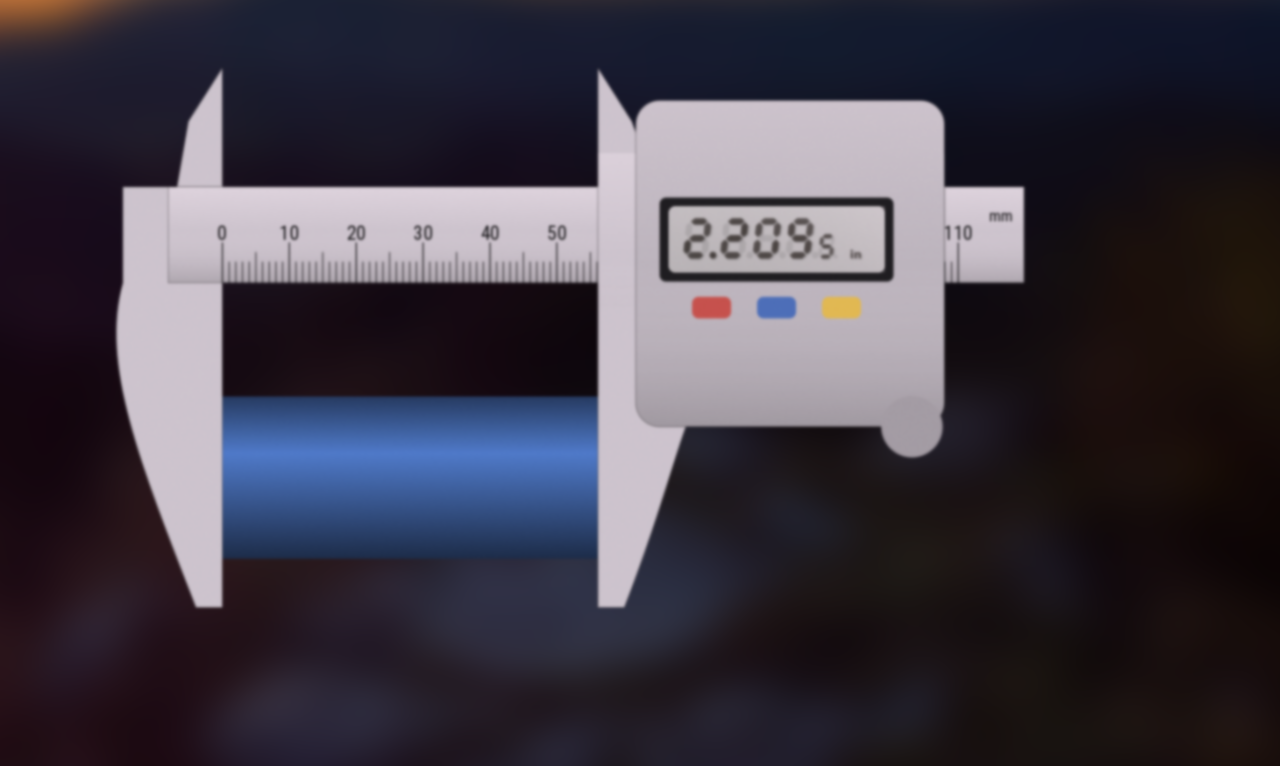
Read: 2.2095in
